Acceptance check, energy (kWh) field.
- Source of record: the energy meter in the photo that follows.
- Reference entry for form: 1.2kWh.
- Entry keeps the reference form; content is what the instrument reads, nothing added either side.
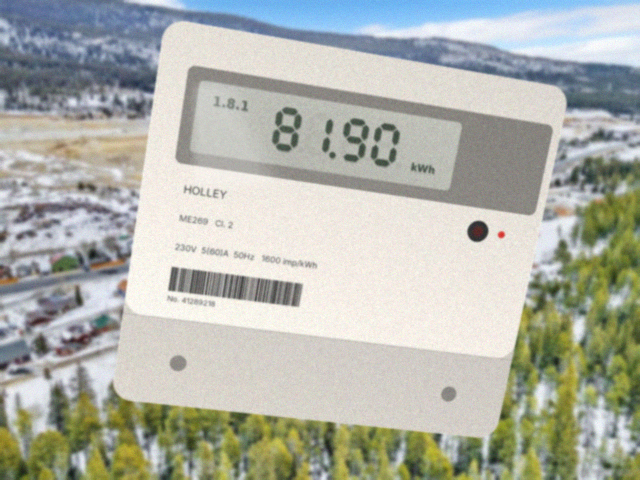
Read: 81.90kWh
